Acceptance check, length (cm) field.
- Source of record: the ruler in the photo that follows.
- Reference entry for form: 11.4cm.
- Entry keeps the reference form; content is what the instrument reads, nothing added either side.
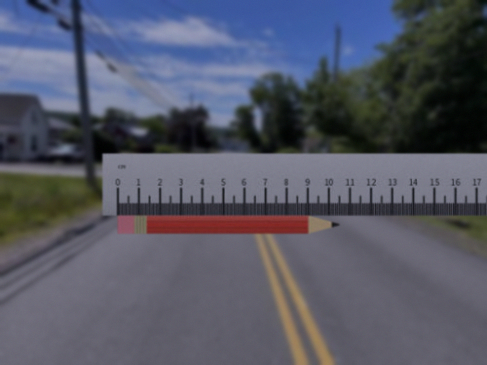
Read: 10.5cm
